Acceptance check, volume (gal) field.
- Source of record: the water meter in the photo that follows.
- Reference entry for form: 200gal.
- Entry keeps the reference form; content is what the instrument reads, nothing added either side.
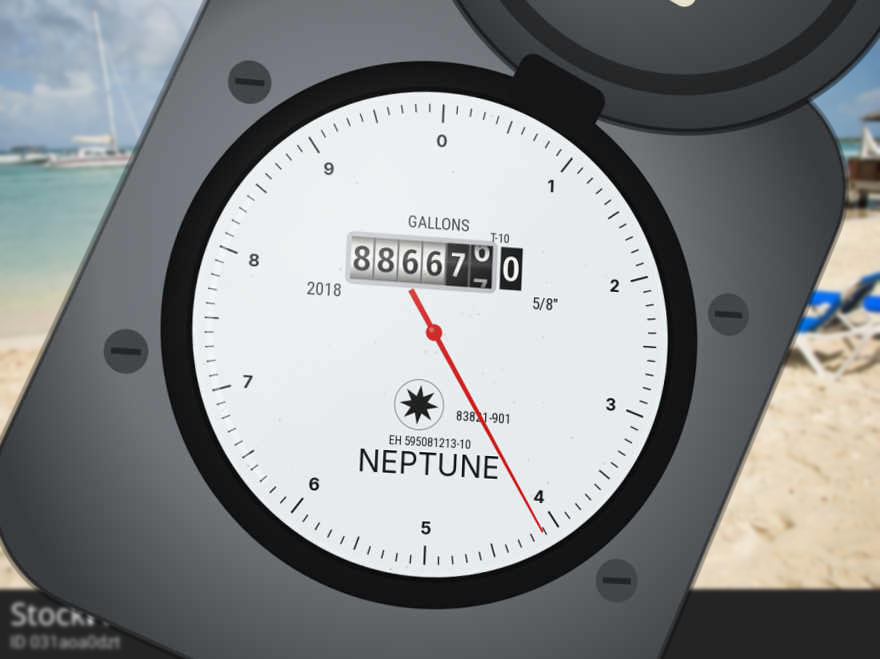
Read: 8866764.1gal
